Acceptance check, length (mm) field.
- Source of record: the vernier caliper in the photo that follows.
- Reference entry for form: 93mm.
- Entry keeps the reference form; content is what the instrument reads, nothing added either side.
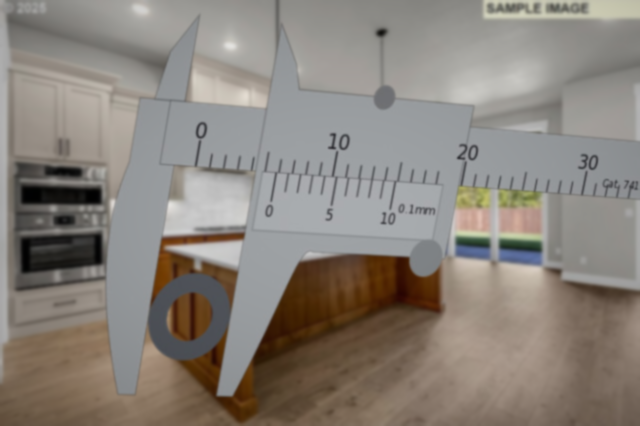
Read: 5.8mm
